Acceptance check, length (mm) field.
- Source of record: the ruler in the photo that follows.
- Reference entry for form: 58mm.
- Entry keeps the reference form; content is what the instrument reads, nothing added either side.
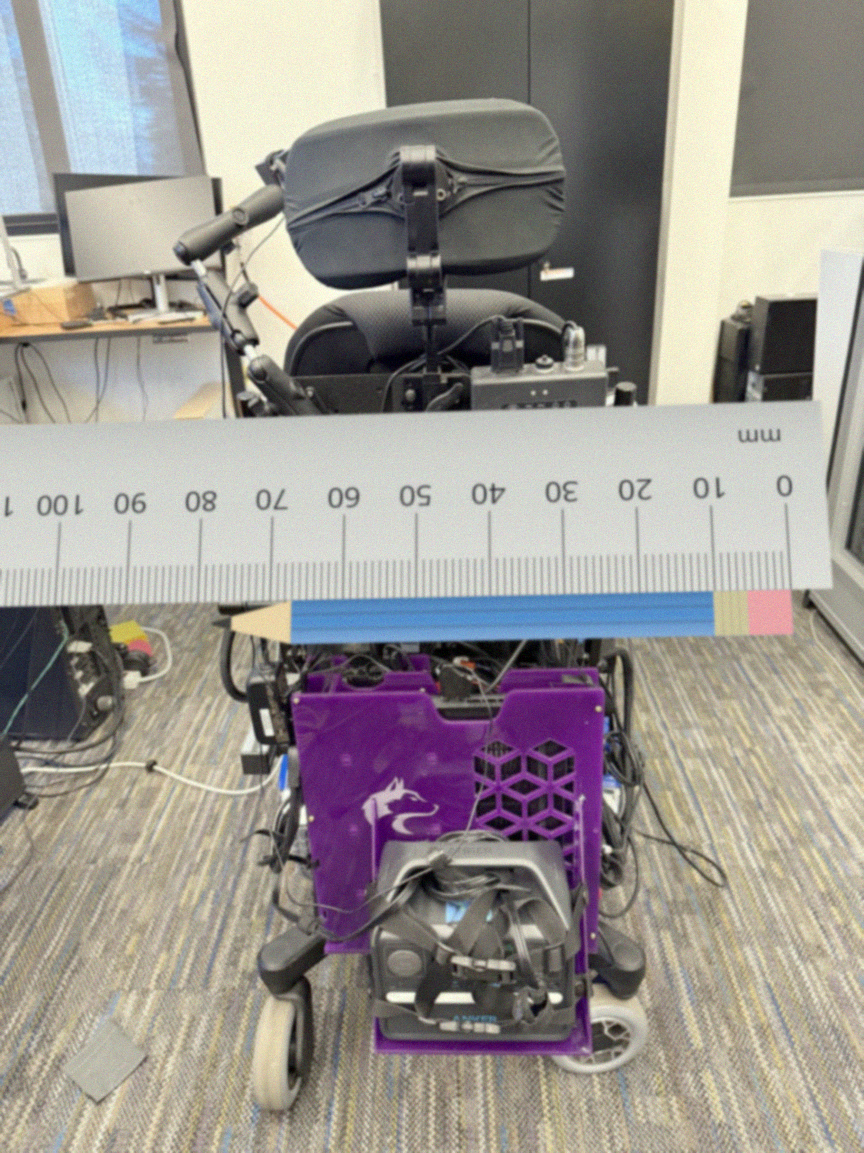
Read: 78mm
